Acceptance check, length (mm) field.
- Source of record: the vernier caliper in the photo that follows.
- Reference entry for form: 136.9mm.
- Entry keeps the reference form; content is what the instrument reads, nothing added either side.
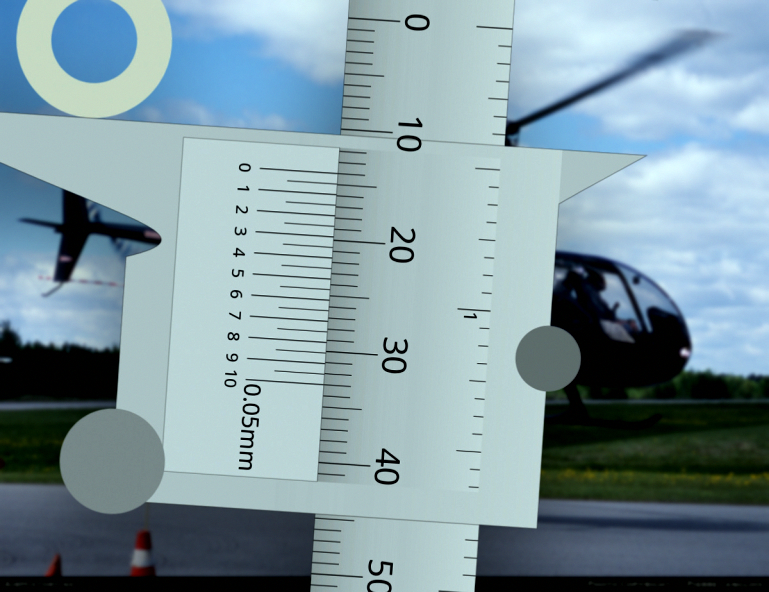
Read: 14.0mm
